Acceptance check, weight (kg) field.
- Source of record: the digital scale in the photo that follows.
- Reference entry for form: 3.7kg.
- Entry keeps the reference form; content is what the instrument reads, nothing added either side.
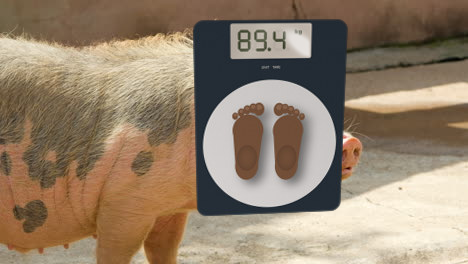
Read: 89.4kg
